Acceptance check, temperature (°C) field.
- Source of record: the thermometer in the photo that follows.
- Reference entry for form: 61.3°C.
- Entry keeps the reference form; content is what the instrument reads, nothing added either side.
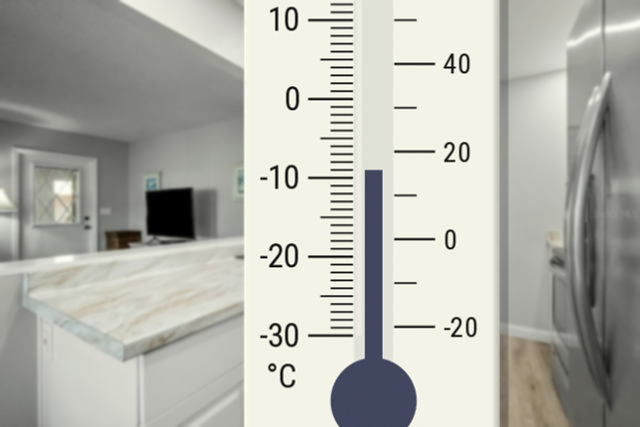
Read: -9°C
